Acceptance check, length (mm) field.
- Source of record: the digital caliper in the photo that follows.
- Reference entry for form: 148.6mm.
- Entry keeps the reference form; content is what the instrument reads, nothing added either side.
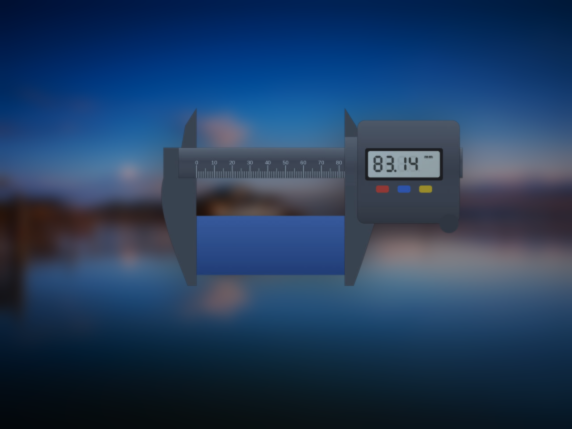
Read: 83.14mm
